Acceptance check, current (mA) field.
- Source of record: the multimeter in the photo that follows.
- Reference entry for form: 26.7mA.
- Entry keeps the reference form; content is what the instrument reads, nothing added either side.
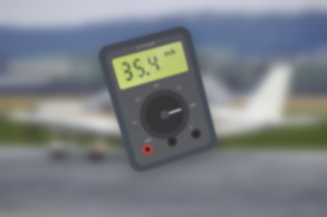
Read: 35.4mA
